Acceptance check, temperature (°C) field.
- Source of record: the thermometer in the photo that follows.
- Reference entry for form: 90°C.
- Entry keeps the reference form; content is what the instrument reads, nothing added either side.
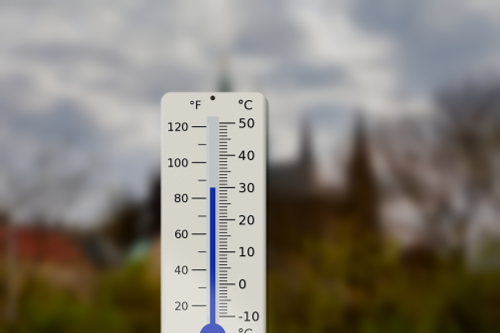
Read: 30°C
